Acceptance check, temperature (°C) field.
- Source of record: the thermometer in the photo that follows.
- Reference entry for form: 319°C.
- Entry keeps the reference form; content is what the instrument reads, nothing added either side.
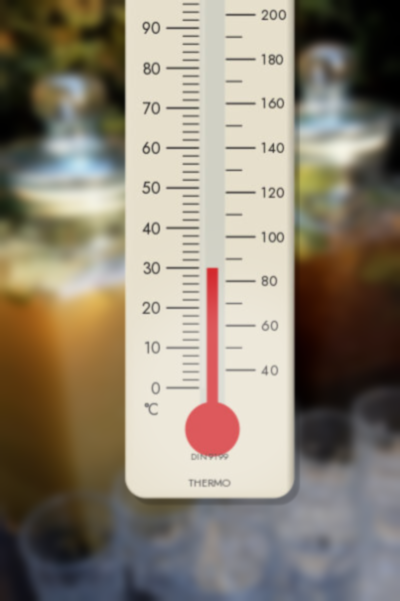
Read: 30°C
